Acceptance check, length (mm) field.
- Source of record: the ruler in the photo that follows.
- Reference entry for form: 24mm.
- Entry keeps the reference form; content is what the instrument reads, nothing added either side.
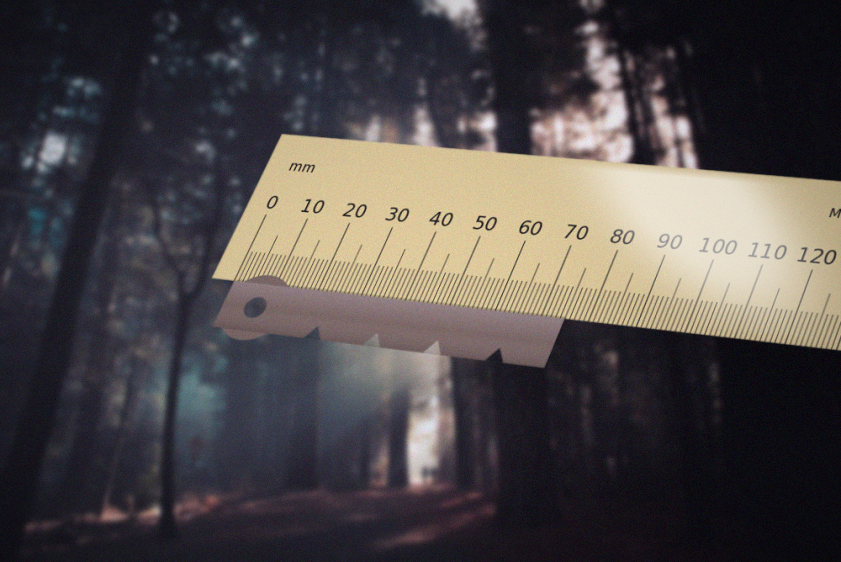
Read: 75mm
